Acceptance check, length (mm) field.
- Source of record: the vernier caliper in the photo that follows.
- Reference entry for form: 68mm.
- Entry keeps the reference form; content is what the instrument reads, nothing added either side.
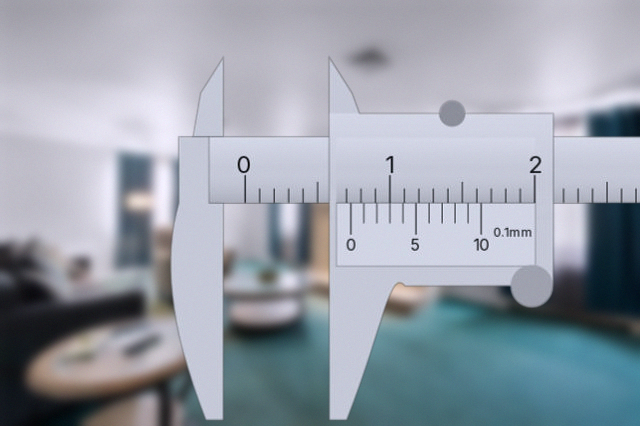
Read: 7.3mm
